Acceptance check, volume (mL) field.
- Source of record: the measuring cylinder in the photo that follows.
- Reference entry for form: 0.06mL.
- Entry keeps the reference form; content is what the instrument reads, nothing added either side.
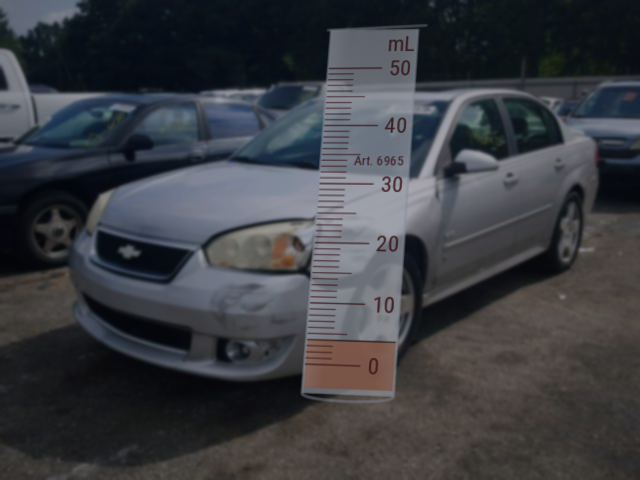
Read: 4mL
